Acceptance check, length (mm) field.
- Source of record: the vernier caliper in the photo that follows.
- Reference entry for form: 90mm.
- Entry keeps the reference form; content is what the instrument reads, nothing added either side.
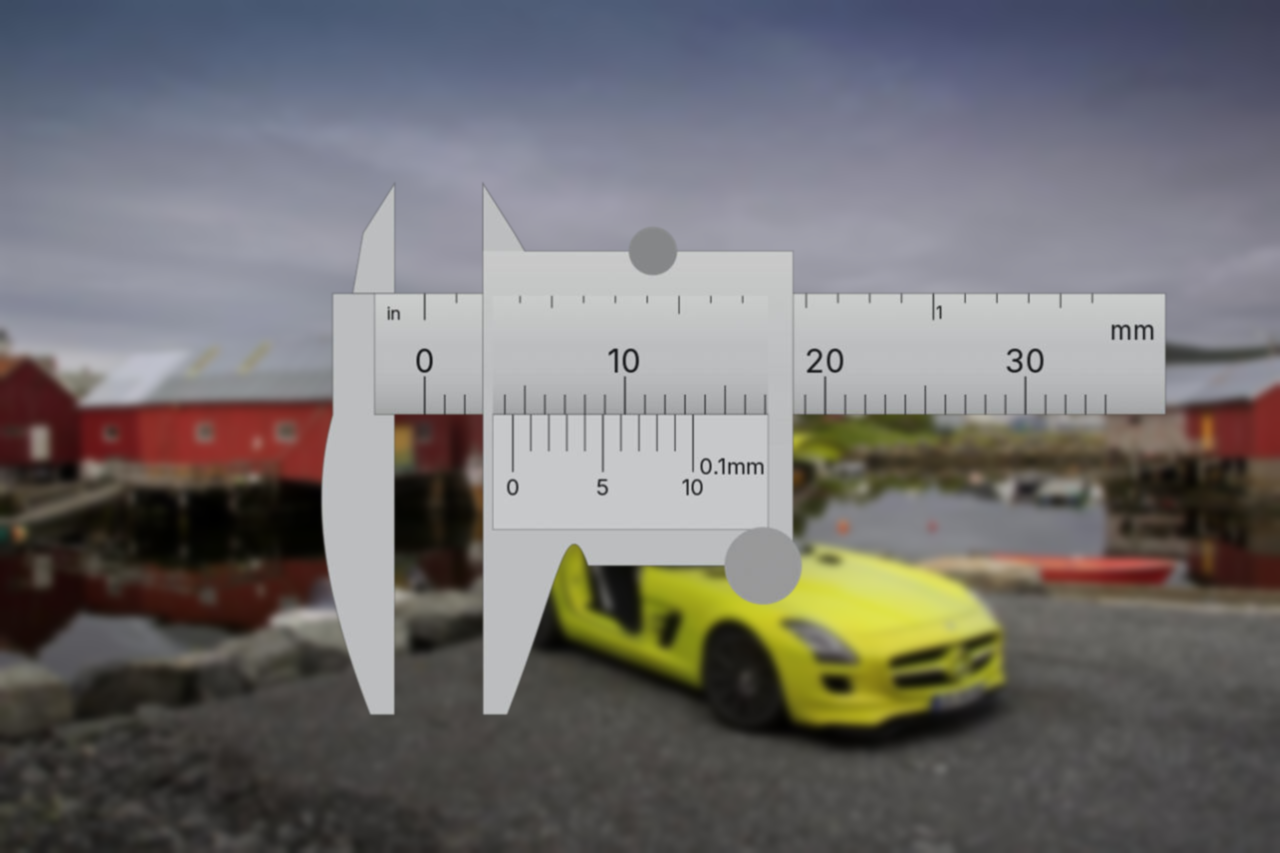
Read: 4.4mm
